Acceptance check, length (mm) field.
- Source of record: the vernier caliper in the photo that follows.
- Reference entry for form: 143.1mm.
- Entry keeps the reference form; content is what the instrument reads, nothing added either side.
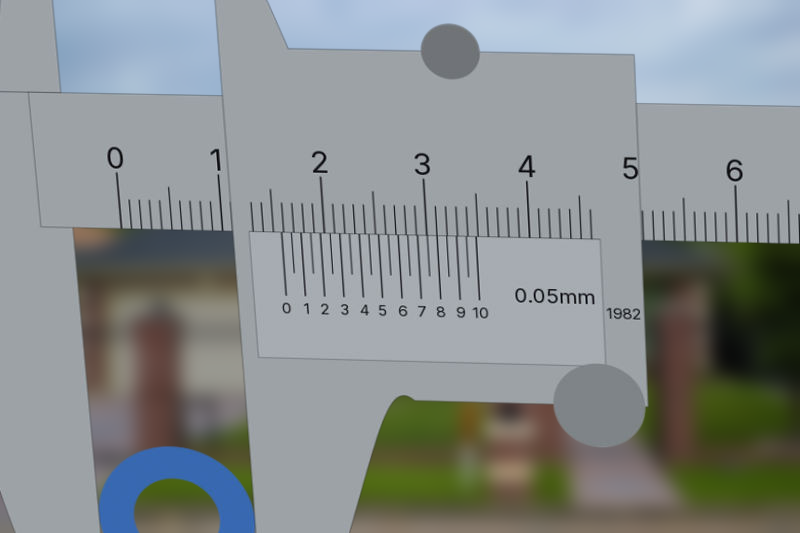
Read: 15.8mm
